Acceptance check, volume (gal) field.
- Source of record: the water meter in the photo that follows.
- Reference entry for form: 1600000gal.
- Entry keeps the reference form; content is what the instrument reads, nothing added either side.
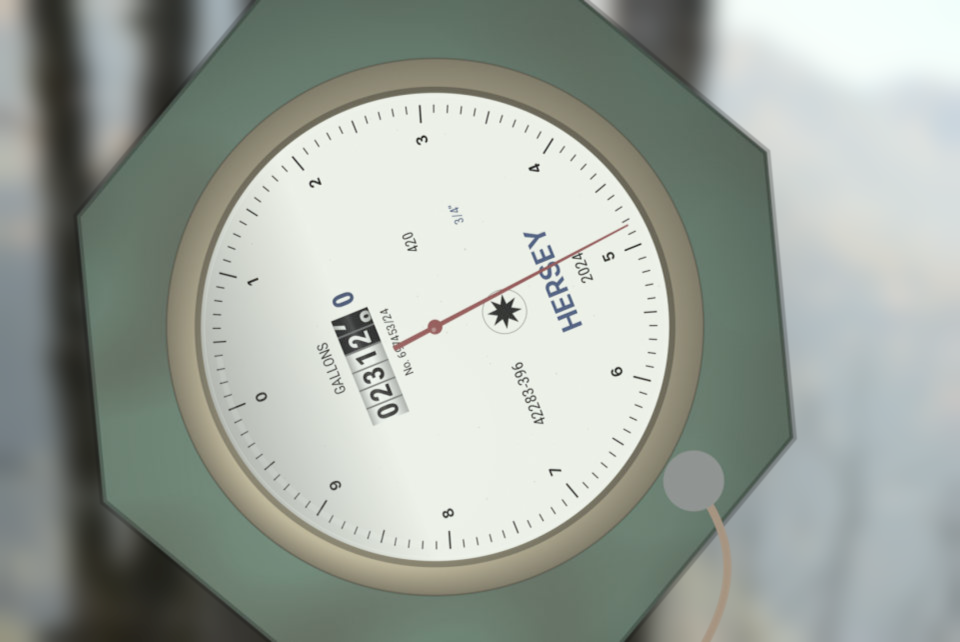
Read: 231274.8gal
